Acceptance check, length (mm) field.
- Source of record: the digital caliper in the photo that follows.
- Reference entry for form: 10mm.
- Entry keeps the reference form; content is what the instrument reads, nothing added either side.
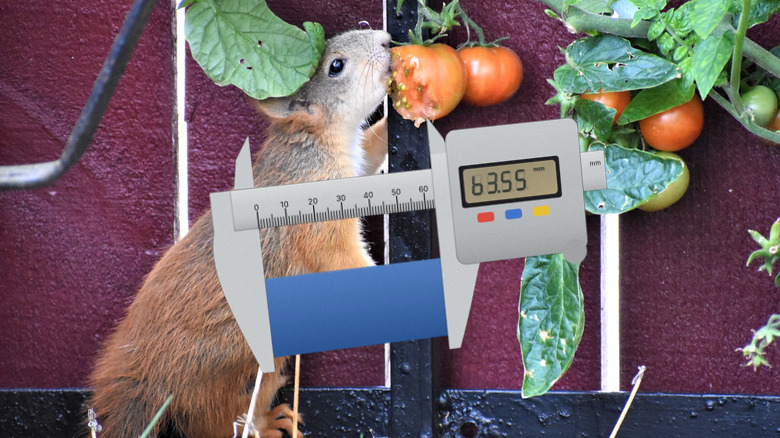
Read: 63.55mm
